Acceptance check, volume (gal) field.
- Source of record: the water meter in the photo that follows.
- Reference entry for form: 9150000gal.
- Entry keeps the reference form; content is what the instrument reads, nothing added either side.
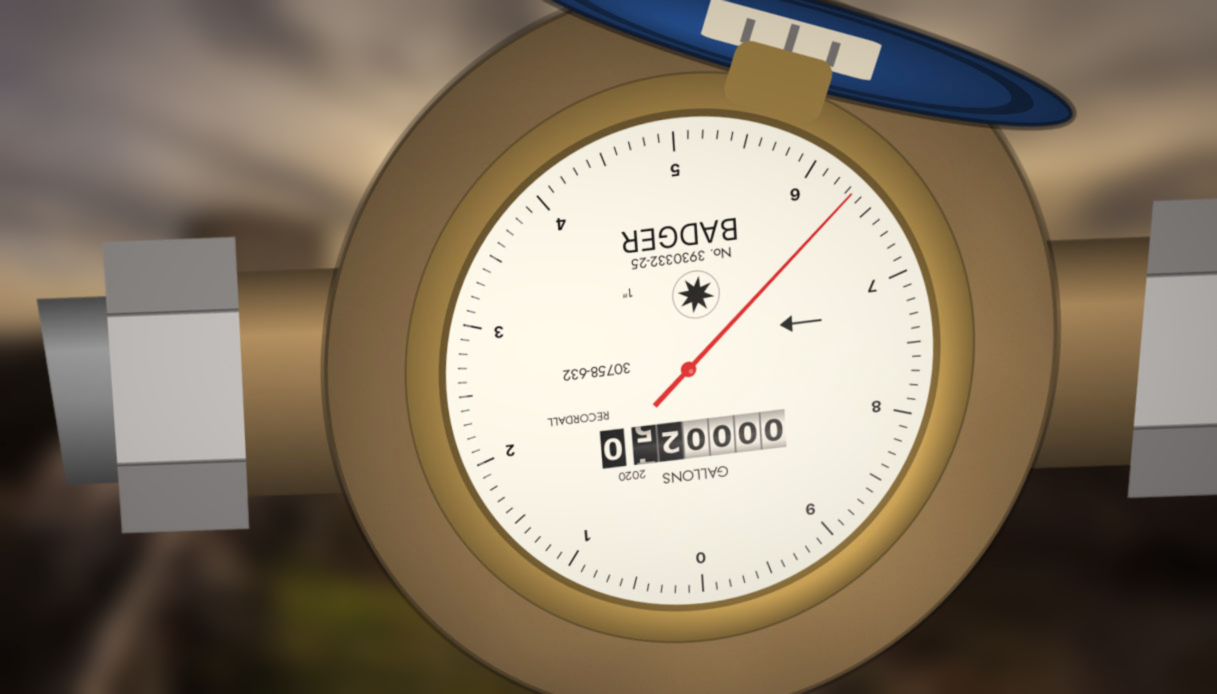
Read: 246.3gal
